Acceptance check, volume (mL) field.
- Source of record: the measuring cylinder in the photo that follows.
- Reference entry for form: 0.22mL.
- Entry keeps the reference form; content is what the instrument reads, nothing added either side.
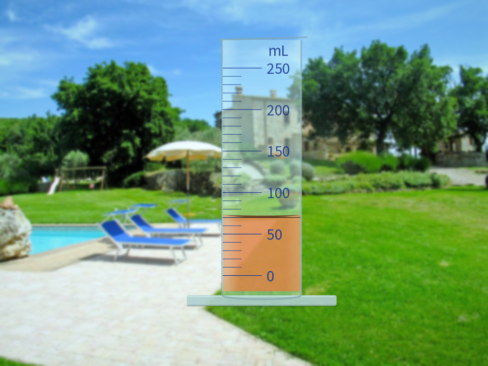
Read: 70mL
